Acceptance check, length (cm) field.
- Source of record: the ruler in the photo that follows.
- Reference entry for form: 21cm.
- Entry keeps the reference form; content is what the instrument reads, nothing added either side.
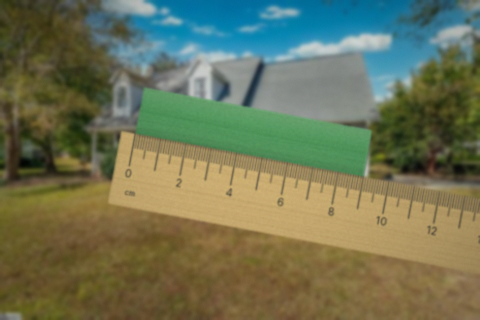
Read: 9cm
